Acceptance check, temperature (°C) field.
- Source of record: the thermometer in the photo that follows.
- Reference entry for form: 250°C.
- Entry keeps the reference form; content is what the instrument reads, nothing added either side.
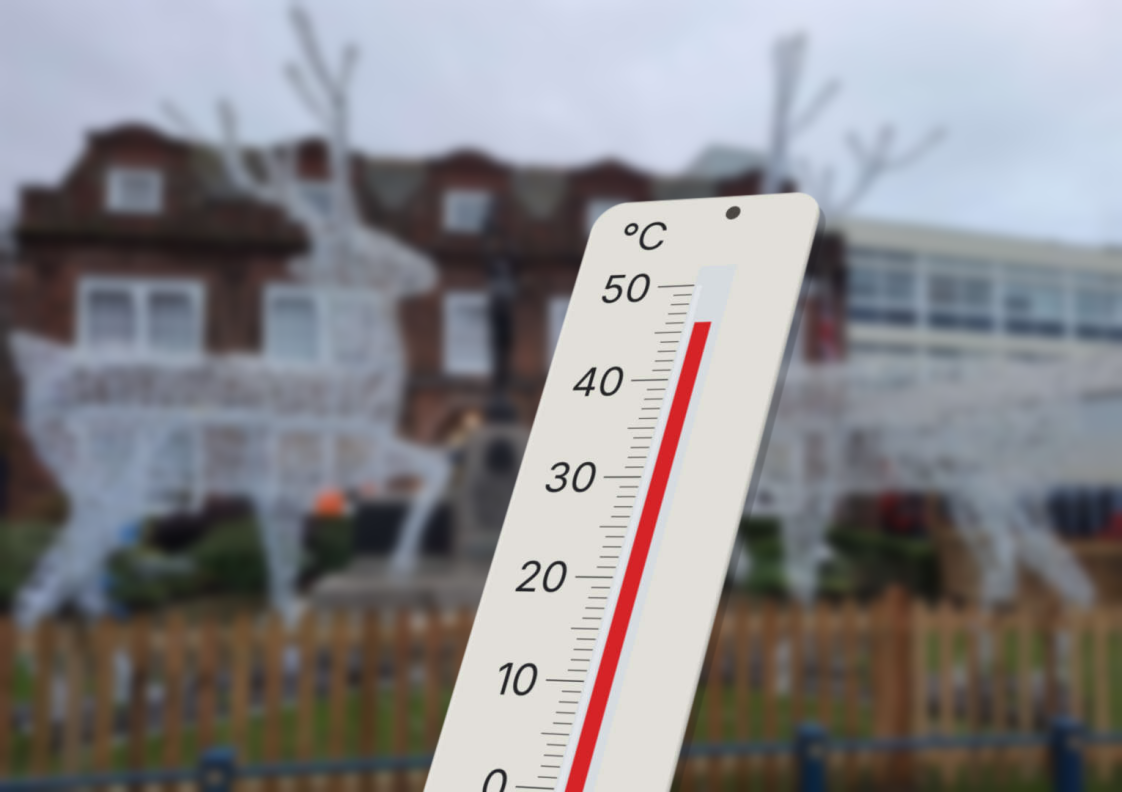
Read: 46°C
